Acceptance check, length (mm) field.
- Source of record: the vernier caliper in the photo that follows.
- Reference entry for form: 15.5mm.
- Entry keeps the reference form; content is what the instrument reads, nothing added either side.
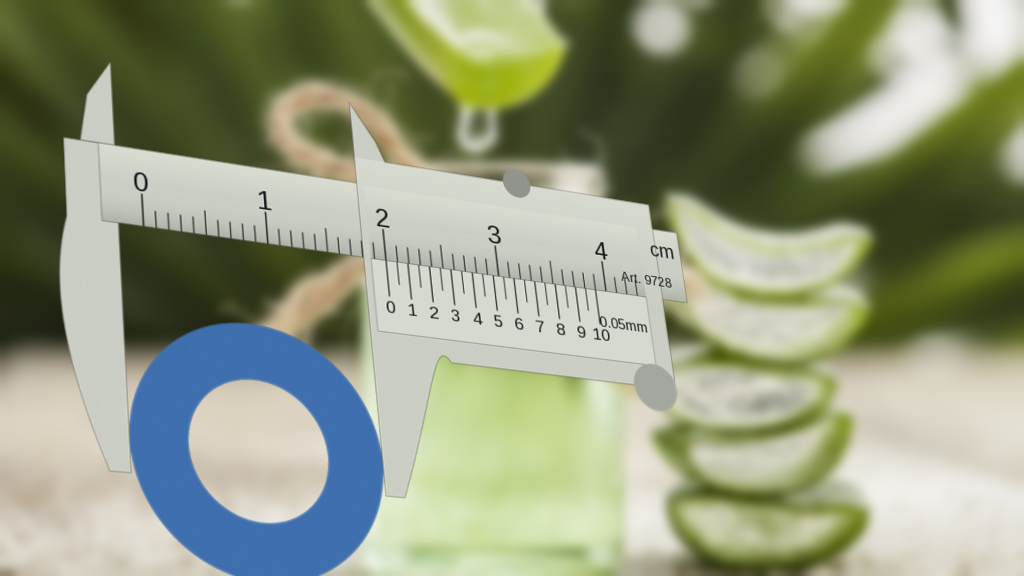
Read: 20.0mm
